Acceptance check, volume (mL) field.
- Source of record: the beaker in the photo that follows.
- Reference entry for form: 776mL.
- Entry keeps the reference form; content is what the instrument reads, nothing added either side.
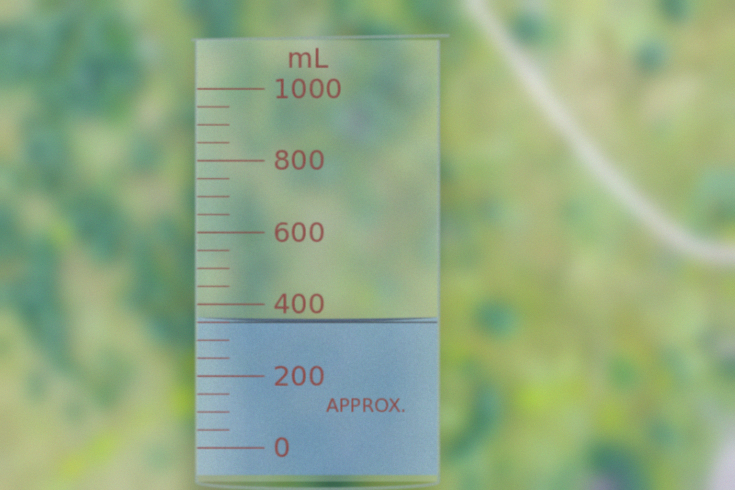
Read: 350mL
